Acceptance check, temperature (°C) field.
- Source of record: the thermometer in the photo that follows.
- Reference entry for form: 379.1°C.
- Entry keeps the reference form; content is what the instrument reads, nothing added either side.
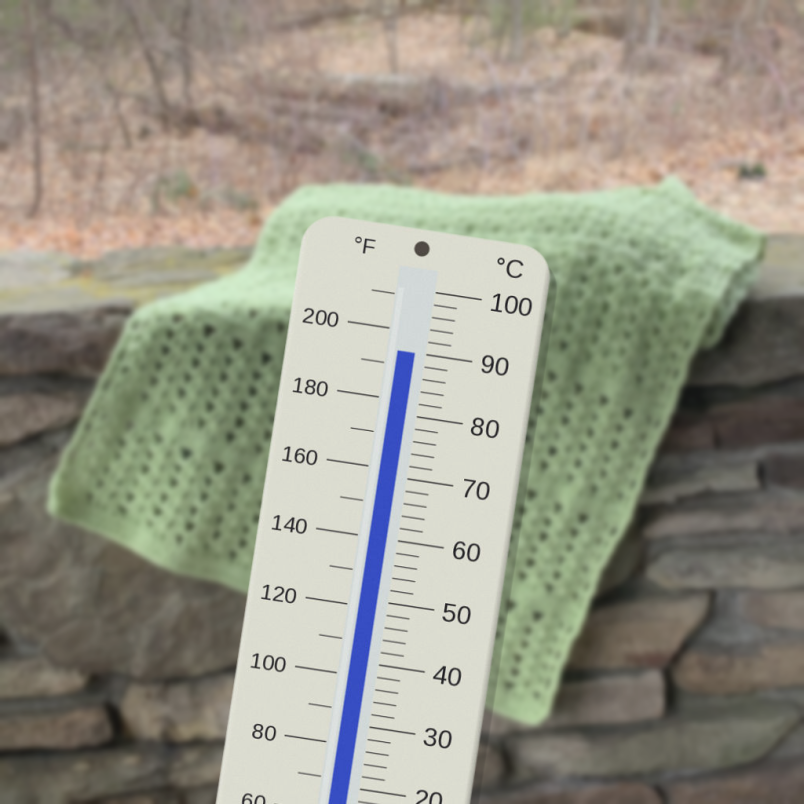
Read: 90°C
